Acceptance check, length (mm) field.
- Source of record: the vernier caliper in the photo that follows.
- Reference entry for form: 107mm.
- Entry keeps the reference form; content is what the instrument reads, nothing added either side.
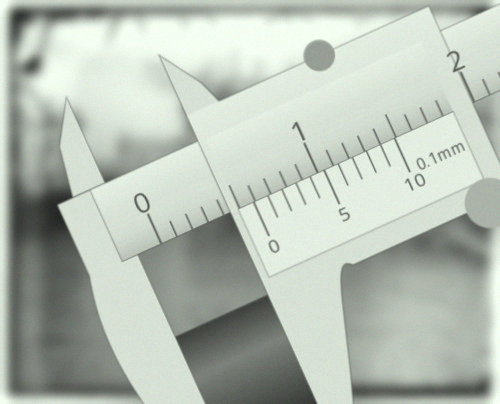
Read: 5.9mm
